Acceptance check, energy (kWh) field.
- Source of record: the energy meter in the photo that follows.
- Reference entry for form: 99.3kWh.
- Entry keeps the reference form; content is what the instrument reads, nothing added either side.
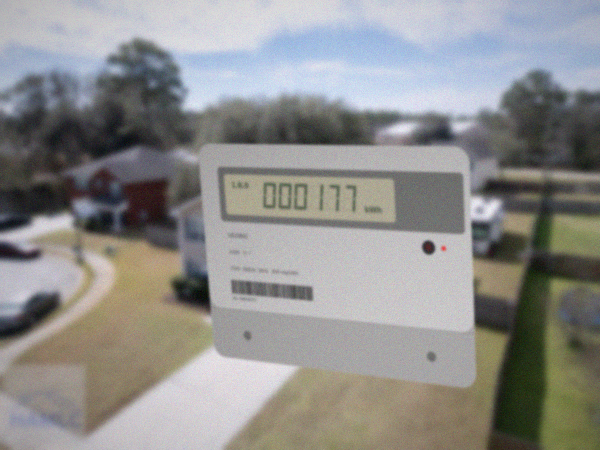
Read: 177kWh
